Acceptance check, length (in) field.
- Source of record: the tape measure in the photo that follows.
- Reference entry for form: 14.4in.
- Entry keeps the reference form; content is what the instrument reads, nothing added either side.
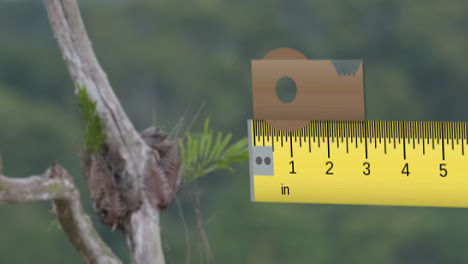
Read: 3in
